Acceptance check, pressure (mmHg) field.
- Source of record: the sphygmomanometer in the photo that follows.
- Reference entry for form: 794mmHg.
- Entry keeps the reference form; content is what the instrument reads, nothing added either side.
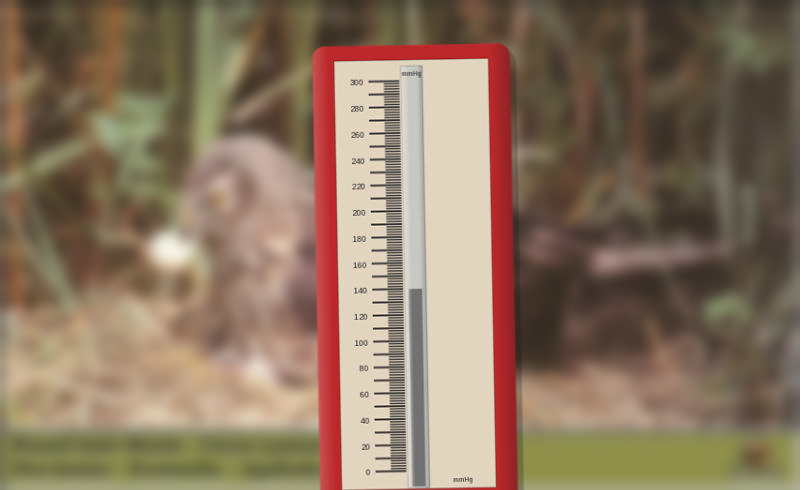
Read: 140mmHg
